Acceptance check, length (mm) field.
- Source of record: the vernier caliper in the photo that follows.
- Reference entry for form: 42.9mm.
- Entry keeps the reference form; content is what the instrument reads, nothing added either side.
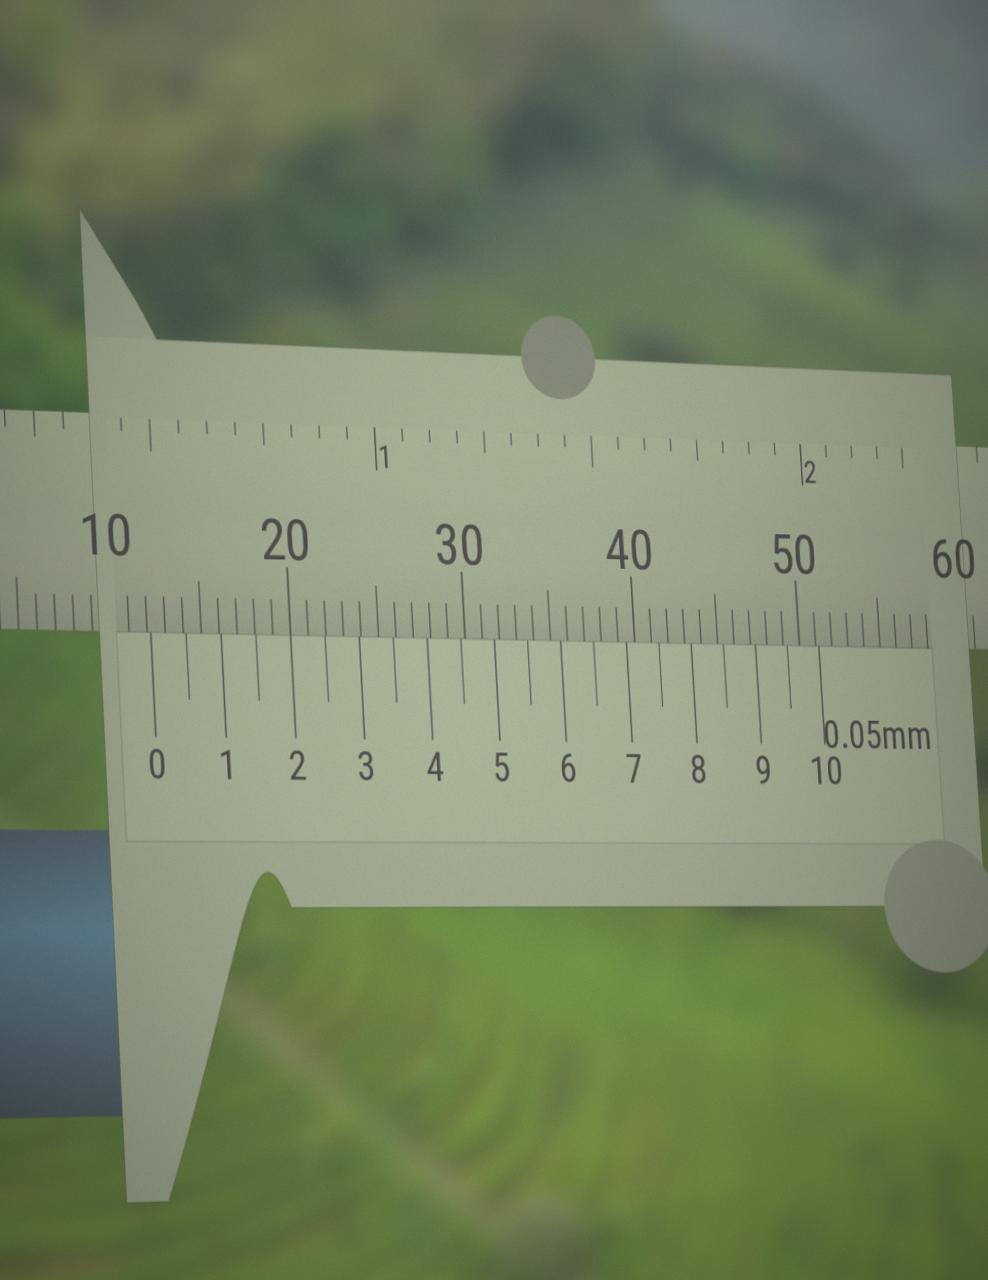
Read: 12.2mm
